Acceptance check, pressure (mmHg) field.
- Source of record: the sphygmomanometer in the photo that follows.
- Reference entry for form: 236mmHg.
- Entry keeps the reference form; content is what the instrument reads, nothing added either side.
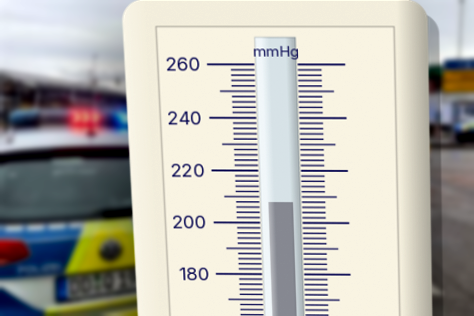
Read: 208mmHg
